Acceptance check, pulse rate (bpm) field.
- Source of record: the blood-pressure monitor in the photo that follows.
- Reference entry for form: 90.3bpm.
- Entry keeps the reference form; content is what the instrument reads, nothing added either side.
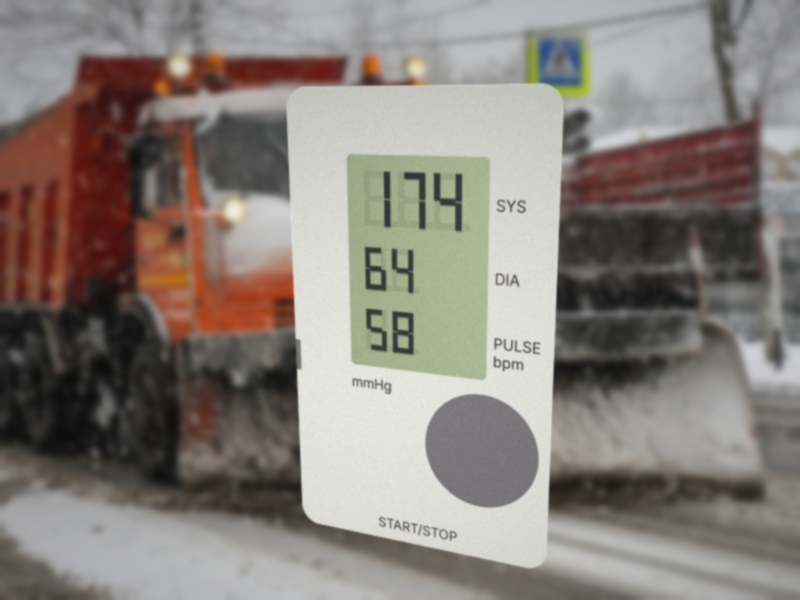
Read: 58bpm
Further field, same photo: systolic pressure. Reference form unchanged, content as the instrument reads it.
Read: 174mmHg
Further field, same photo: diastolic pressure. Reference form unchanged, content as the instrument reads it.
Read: 64mmHg
